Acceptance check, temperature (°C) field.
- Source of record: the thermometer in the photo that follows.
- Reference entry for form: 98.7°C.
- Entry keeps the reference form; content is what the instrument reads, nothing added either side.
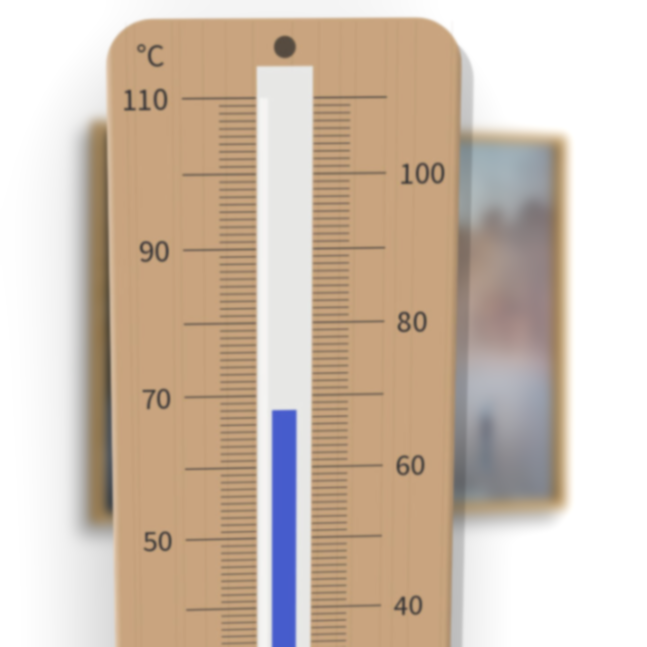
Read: 68°C
